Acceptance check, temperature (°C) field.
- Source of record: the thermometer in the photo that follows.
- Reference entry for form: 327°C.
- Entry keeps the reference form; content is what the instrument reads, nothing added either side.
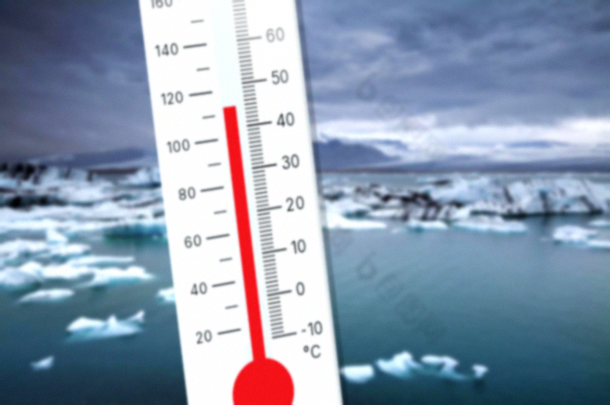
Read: 45°C
